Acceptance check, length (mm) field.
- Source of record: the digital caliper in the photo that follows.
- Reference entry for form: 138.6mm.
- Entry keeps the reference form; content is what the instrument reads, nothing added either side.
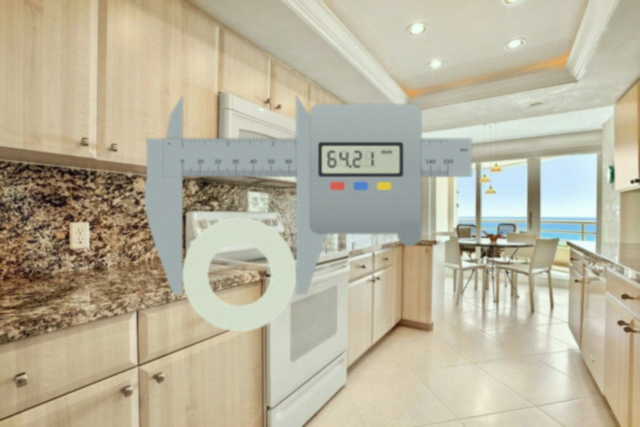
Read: 64.21mm
